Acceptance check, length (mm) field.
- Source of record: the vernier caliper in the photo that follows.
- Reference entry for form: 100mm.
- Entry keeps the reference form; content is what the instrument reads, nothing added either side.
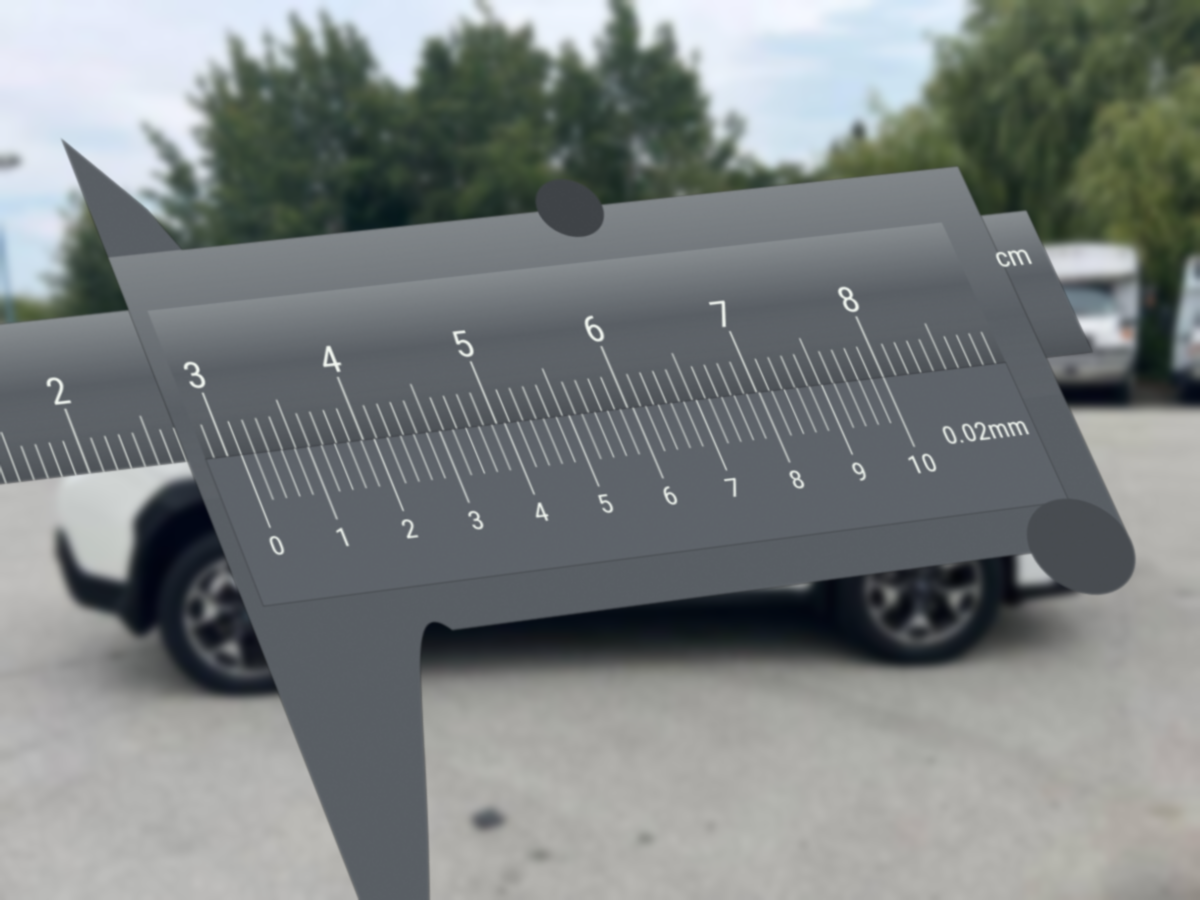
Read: 31.0mm
